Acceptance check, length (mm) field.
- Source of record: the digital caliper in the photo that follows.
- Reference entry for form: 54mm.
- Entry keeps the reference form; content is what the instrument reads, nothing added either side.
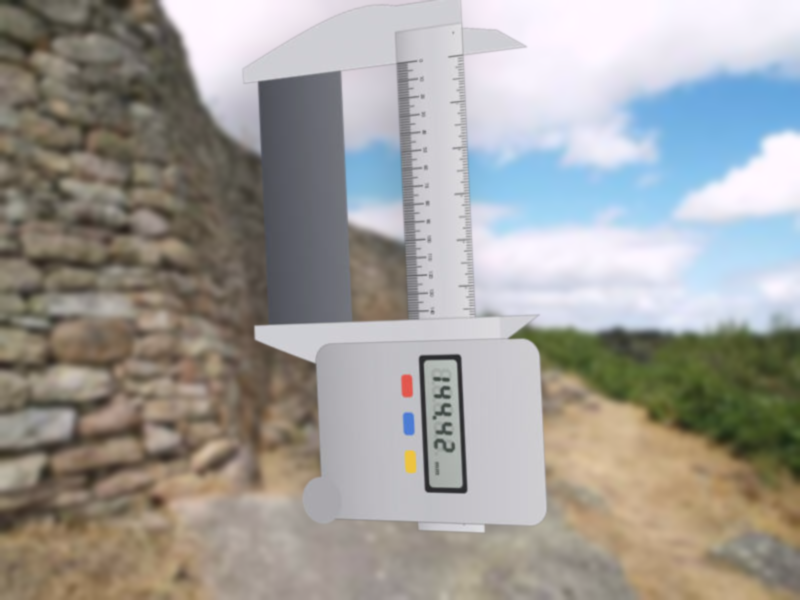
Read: 144.42mm
